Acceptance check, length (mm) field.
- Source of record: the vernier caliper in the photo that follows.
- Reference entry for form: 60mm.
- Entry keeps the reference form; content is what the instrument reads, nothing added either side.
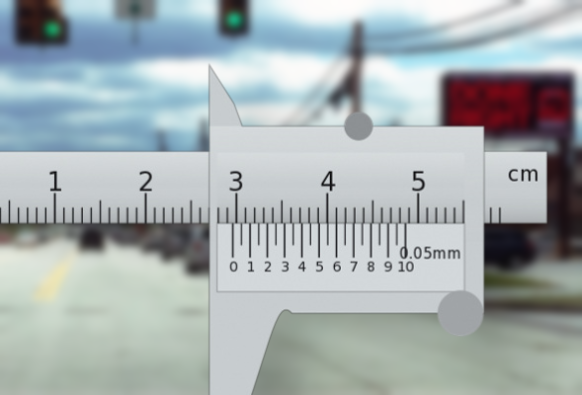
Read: 29.6mm
